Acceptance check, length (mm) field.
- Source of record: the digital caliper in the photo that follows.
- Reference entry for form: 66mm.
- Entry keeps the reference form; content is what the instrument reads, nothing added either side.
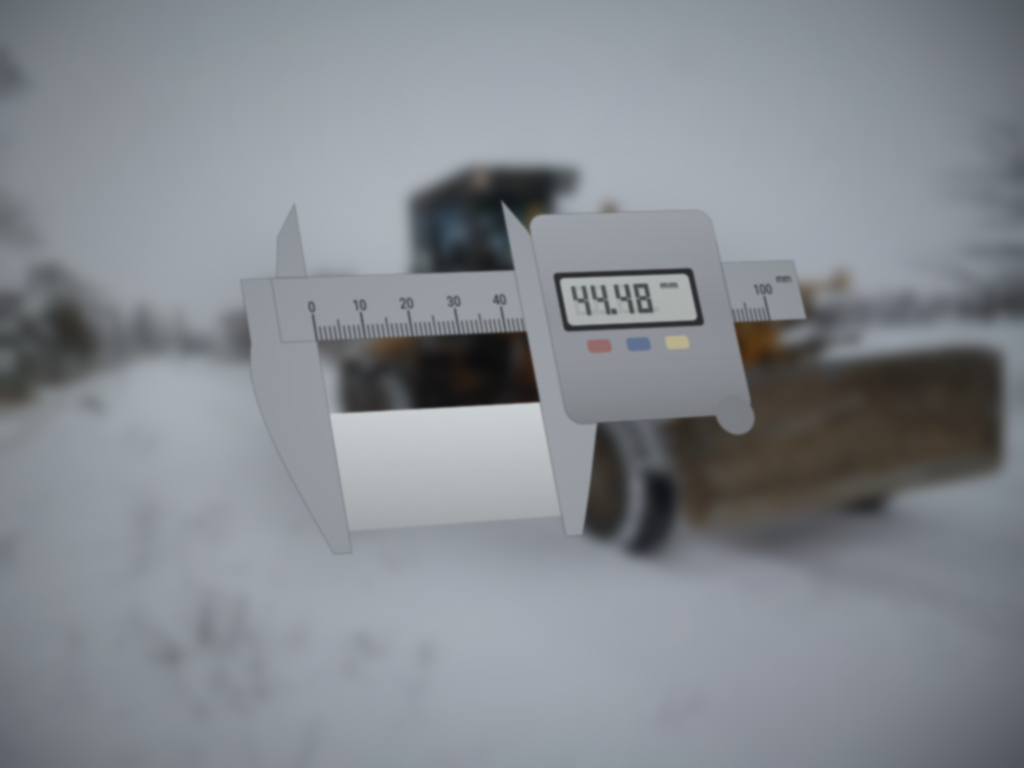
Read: 44.48mm
